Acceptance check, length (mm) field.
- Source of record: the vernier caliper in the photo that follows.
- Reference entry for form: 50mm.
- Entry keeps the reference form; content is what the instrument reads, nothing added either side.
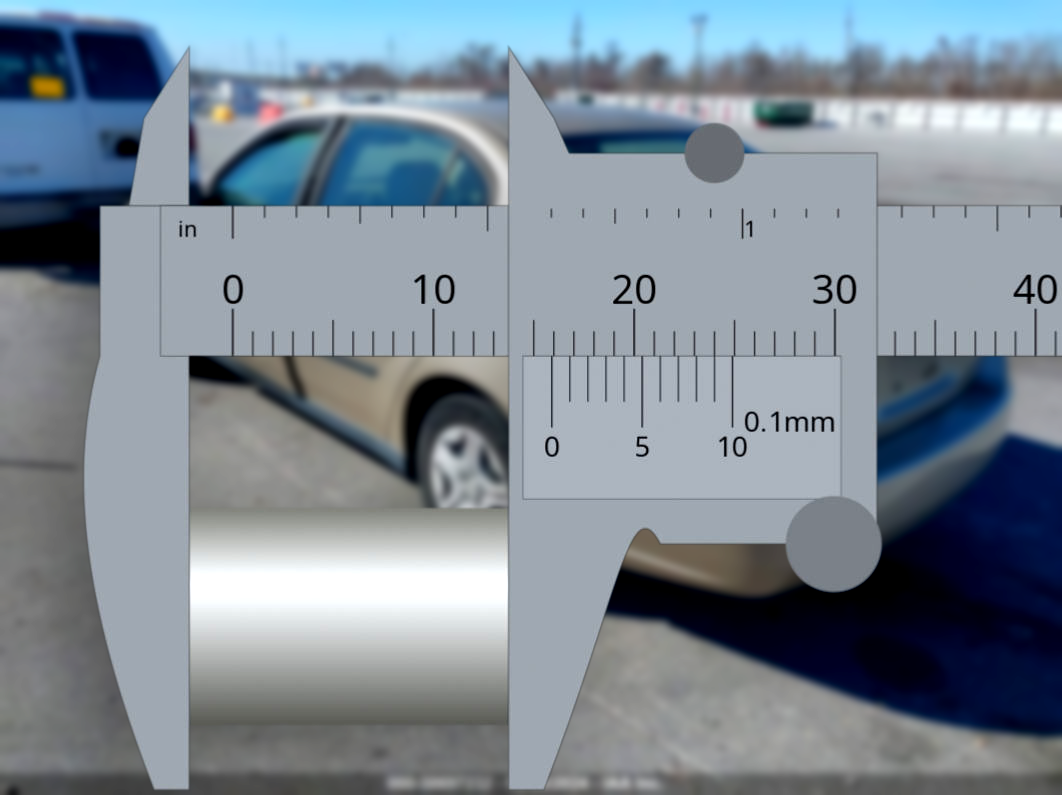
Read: 15.9mm
